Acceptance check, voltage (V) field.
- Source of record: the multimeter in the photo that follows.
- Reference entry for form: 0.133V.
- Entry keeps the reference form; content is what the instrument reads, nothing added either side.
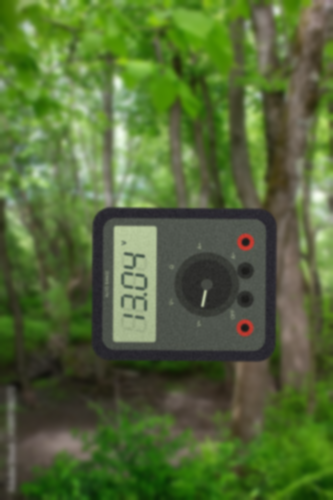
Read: 13.04V
